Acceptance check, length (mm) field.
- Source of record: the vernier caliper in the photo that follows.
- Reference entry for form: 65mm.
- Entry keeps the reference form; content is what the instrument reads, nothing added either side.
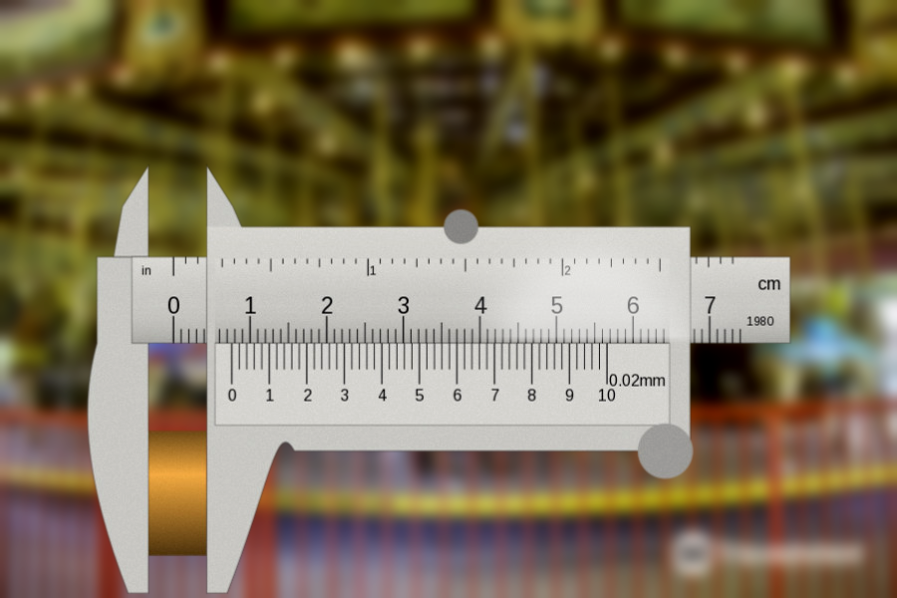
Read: 7.6mm
